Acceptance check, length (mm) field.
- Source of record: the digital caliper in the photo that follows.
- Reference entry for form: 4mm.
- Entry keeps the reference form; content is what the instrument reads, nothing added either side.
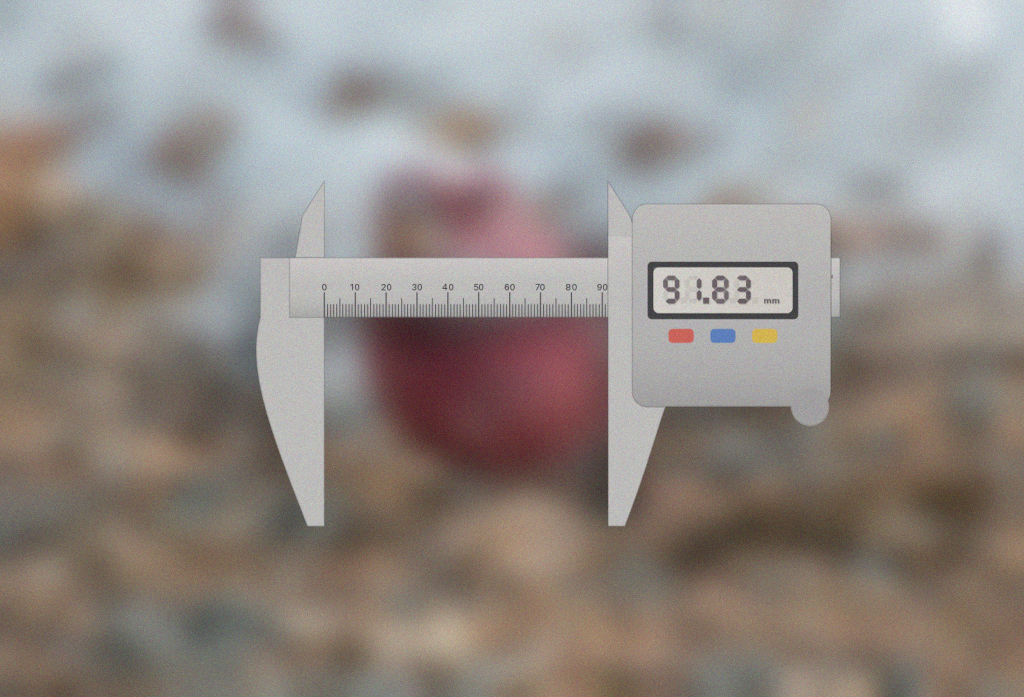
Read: 91.83mm
